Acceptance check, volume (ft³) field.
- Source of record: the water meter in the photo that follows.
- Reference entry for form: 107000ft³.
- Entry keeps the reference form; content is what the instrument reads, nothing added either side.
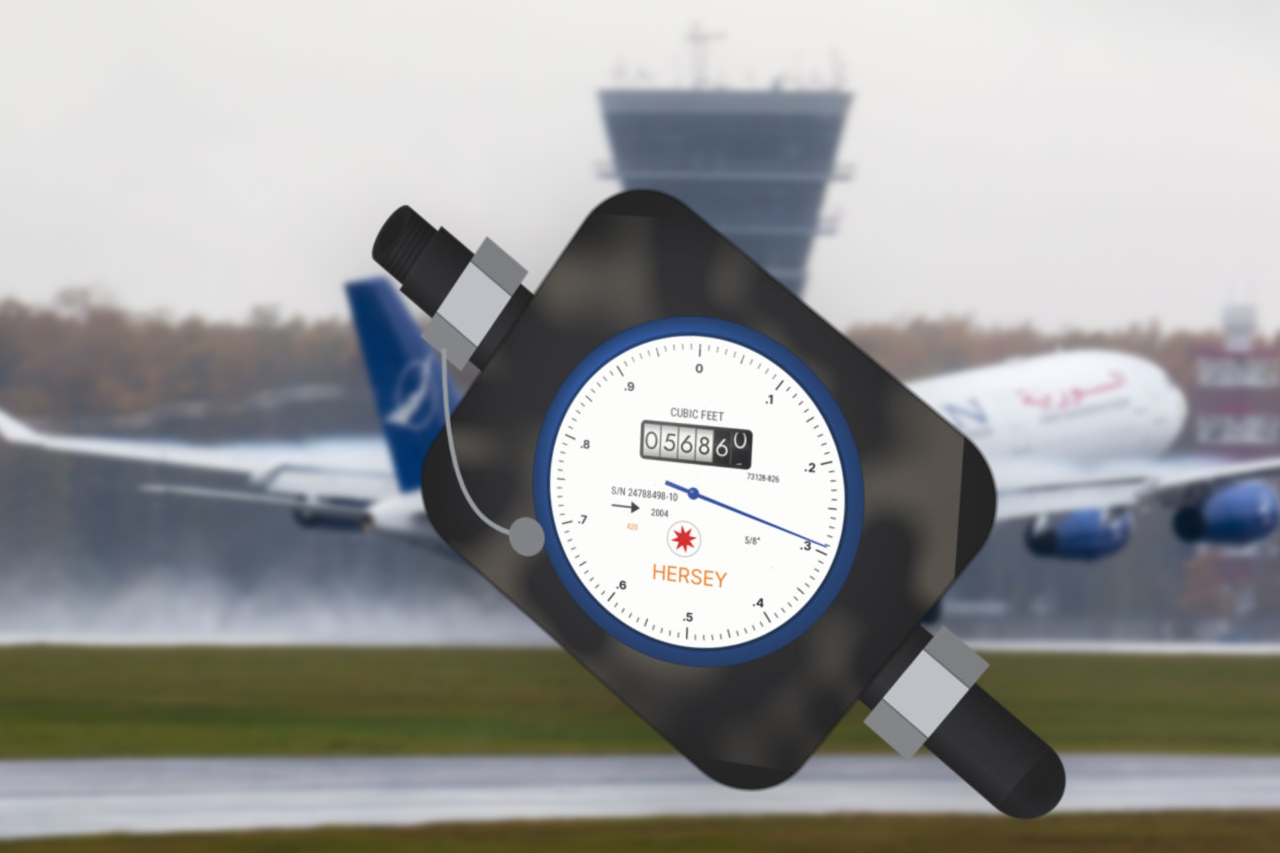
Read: 56860.29ft³
